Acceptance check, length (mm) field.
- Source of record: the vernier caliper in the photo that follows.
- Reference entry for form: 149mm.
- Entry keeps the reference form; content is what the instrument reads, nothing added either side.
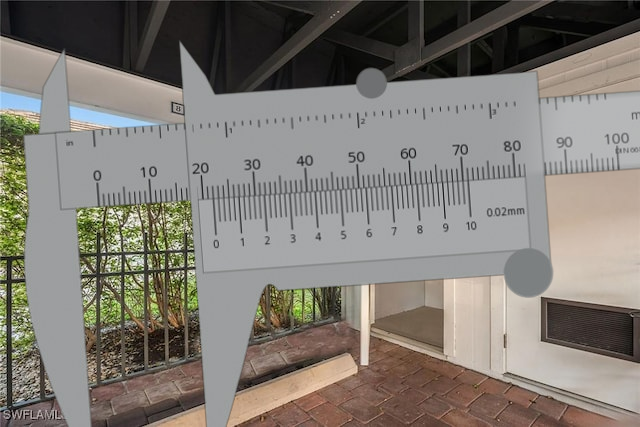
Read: 22.0mm
